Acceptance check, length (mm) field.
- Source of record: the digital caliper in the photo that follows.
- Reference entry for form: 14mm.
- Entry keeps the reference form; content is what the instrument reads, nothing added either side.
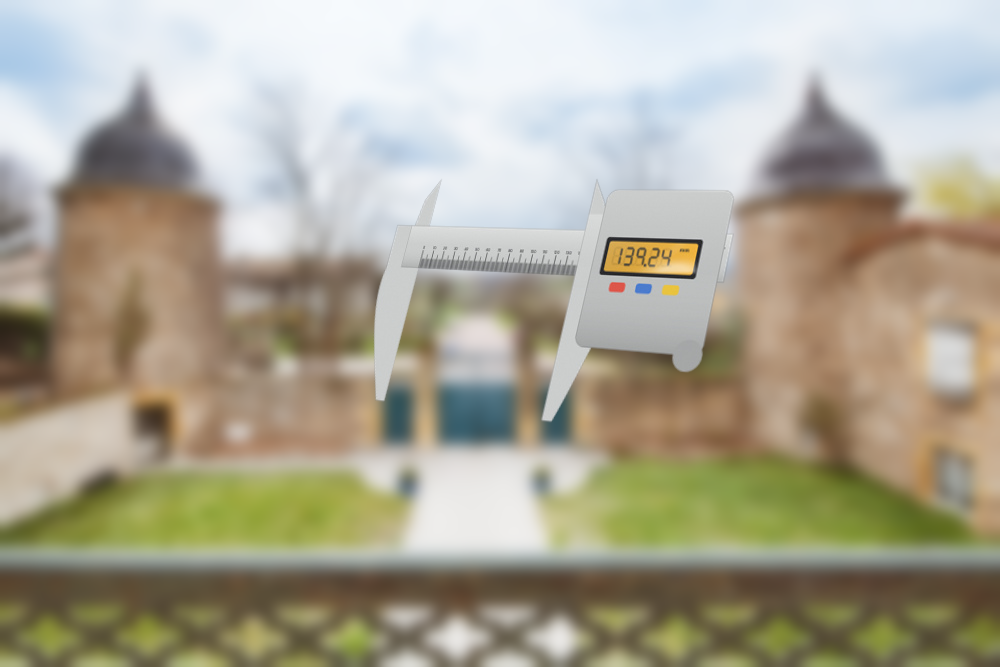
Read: 139.24mm
